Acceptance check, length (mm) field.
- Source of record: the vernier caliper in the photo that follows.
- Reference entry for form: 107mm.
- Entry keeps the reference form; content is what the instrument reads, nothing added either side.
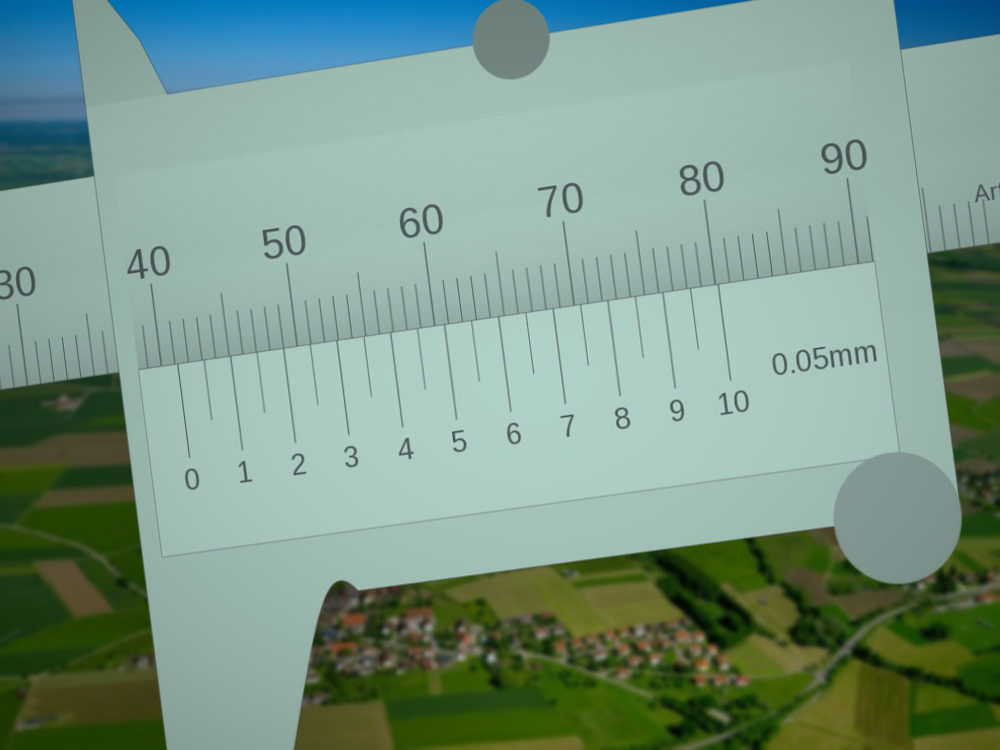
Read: 41.2mm
